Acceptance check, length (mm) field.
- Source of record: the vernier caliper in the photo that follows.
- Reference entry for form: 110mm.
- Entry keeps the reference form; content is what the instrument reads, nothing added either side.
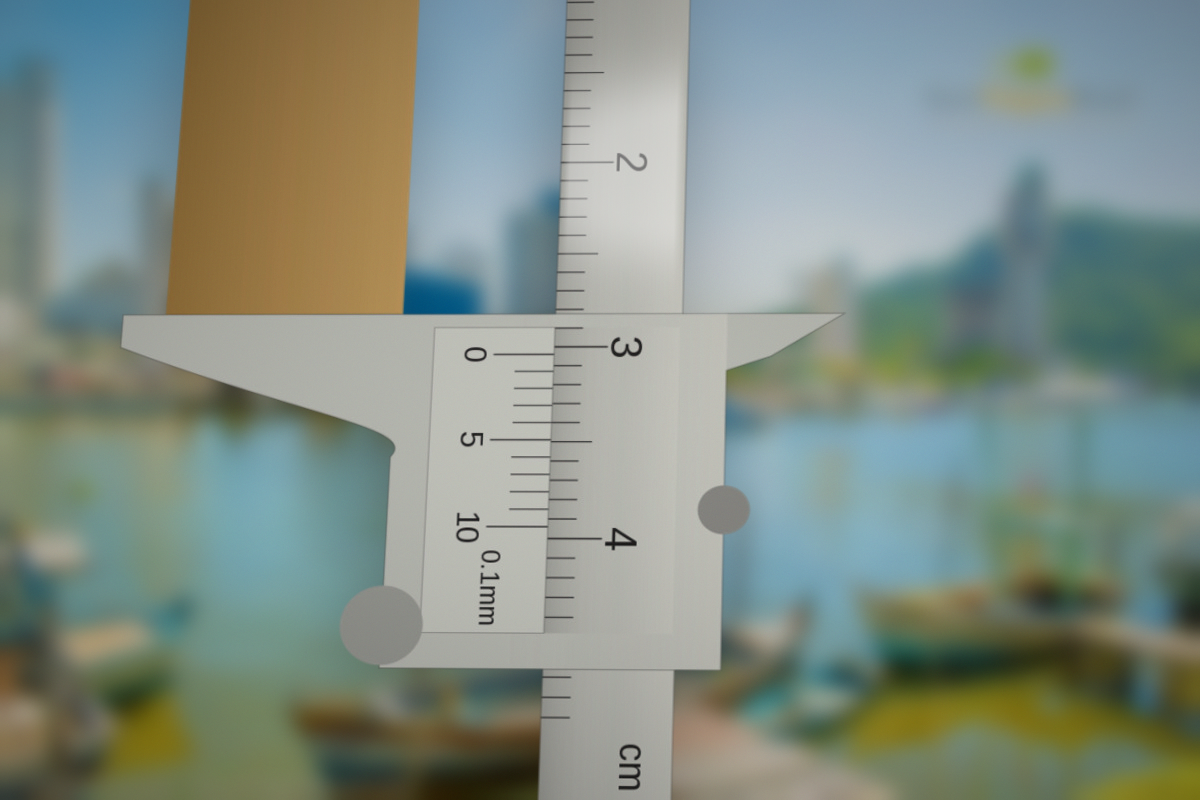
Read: 30.4mm
